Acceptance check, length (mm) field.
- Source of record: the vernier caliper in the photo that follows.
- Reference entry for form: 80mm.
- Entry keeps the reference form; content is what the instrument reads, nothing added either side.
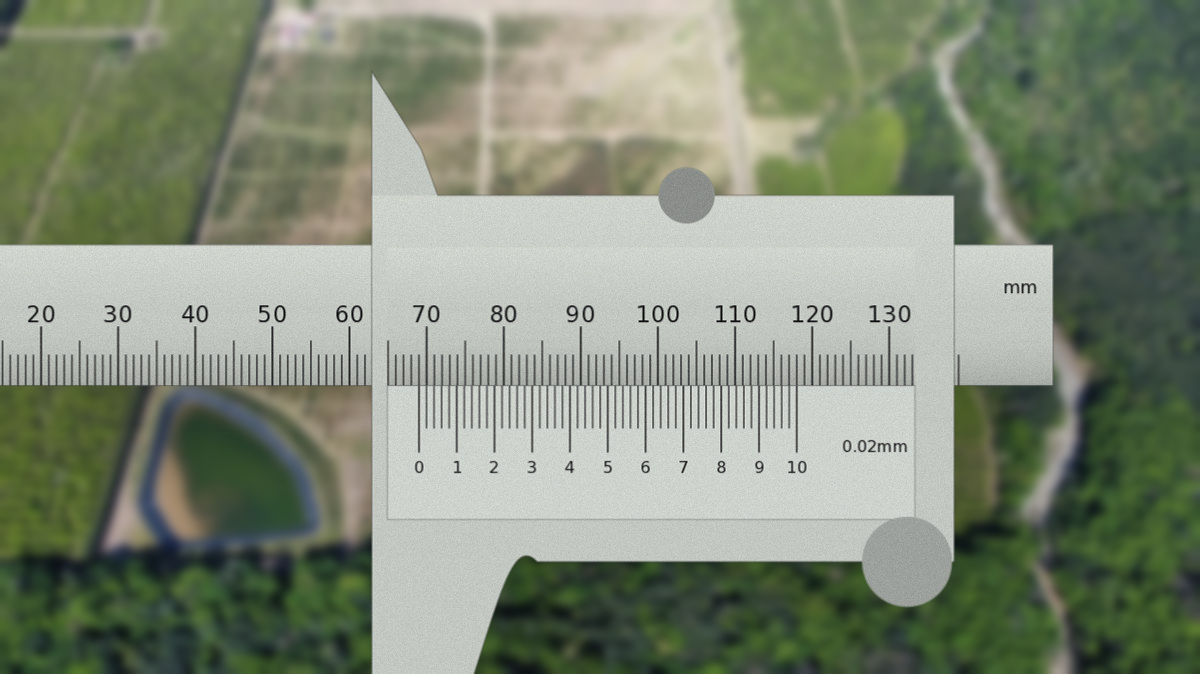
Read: 69.0mm
